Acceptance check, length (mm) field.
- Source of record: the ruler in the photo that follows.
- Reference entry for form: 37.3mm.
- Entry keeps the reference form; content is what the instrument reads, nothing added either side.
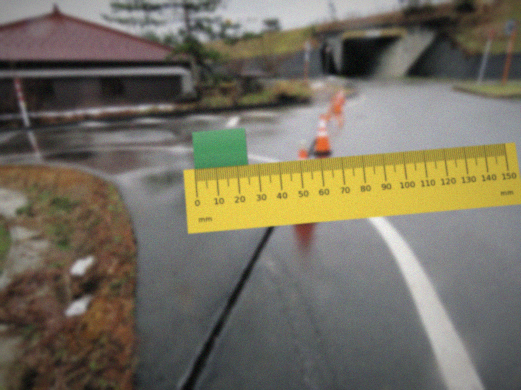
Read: 25mm
